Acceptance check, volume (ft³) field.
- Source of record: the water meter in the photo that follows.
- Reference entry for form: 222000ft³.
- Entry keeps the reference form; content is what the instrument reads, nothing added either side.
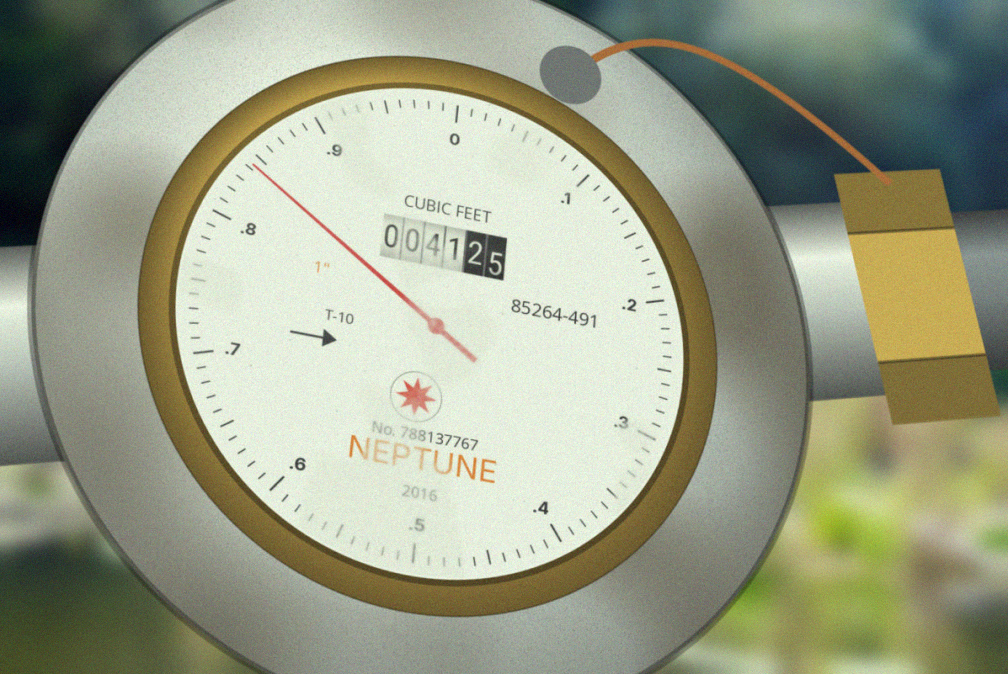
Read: 4124.84ft³
